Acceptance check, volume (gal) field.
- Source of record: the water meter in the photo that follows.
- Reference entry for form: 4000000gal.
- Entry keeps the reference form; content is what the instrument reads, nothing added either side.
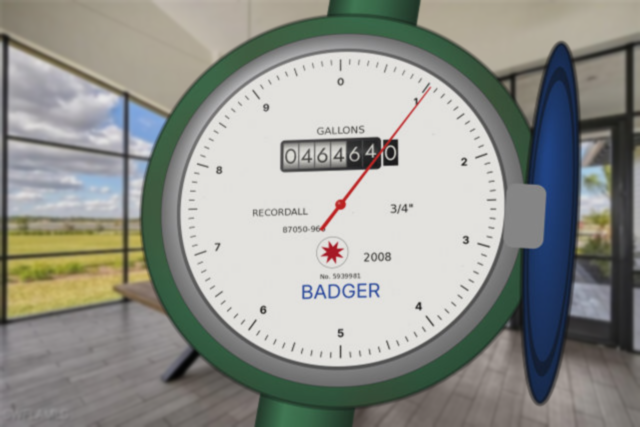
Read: 464641.0gal
